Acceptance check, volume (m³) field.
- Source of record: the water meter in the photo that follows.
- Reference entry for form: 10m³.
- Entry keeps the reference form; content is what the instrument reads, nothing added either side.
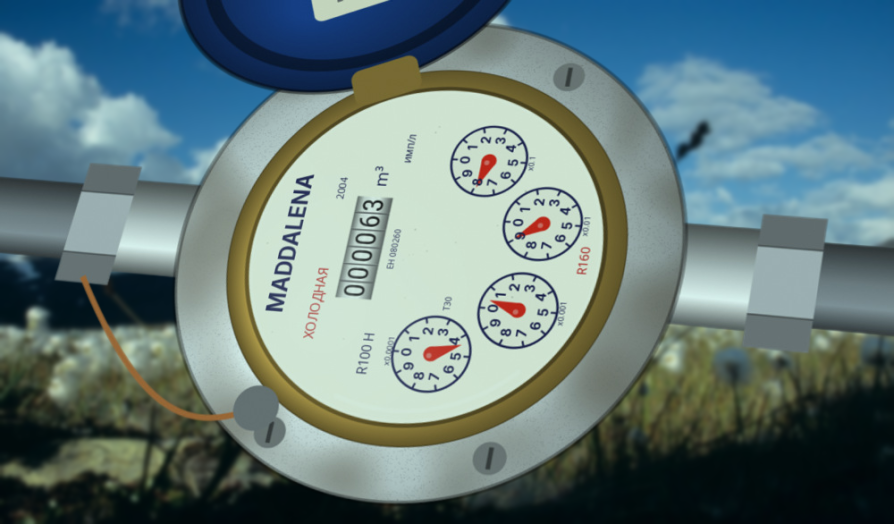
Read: 63.7904m³
